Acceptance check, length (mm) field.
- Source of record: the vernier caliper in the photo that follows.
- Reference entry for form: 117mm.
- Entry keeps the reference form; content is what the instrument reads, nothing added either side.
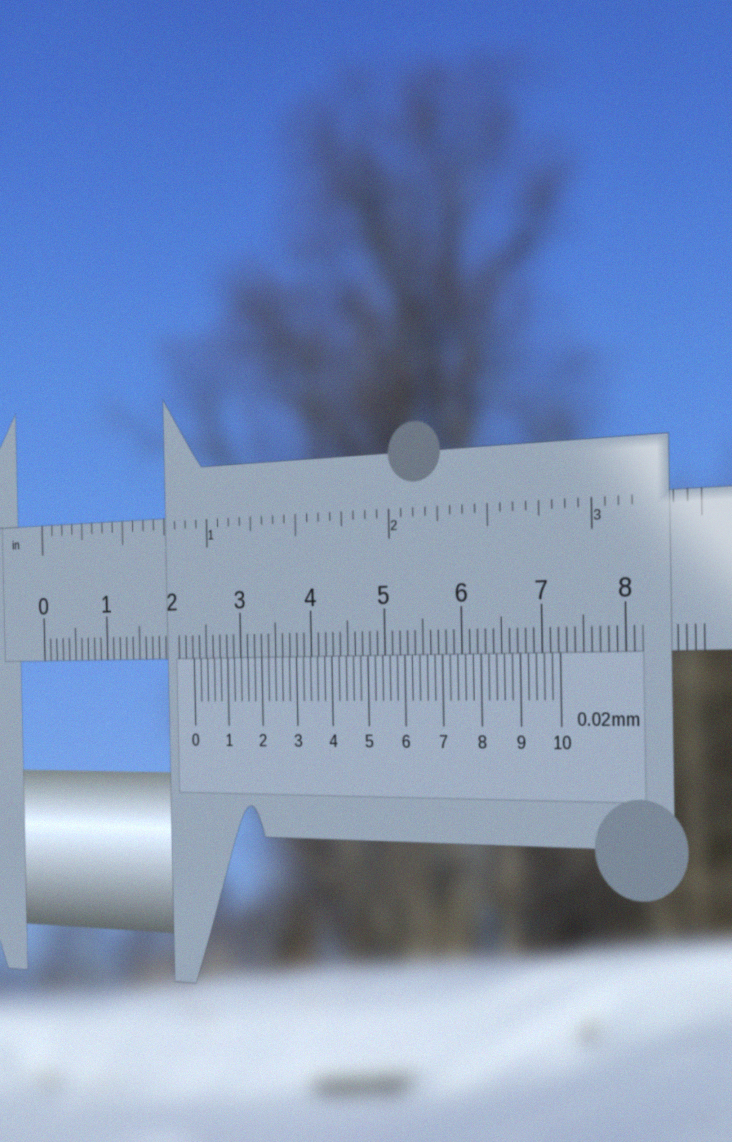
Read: 23.2mm
